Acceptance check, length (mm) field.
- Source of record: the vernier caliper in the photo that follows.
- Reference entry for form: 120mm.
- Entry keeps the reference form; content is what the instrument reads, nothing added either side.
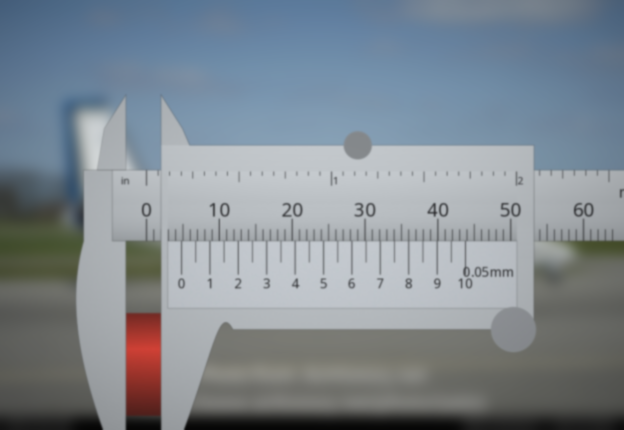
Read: 4.8mm
